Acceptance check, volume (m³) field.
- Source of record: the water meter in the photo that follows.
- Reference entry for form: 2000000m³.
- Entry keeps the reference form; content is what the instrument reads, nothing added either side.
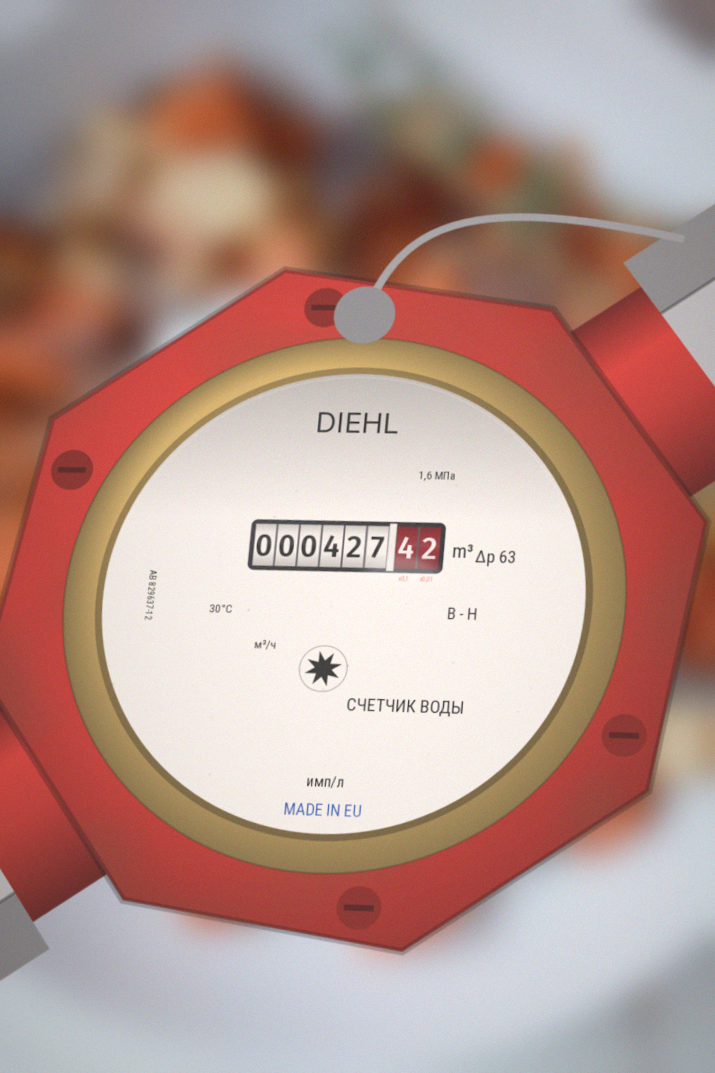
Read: 427.42m³
